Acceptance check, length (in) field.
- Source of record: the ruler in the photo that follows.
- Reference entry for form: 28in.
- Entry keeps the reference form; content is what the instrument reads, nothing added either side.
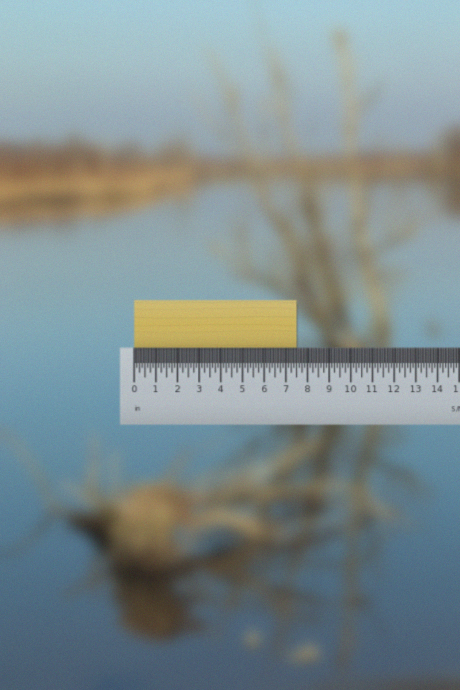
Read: 7.5in
